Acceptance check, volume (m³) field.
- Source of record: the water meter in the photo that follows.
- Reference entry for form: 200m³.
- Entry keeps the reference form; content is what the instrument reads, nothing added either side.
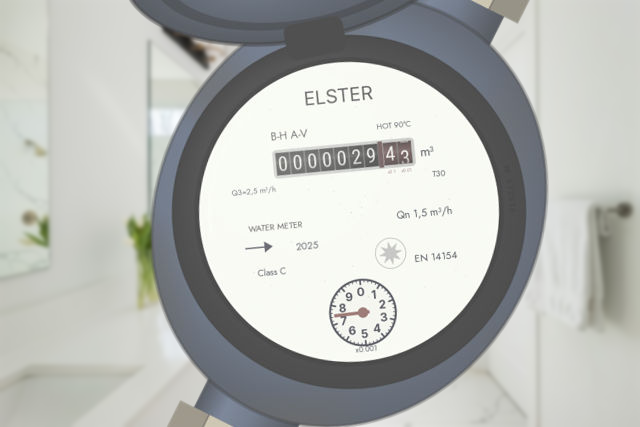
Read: 29.427m³
